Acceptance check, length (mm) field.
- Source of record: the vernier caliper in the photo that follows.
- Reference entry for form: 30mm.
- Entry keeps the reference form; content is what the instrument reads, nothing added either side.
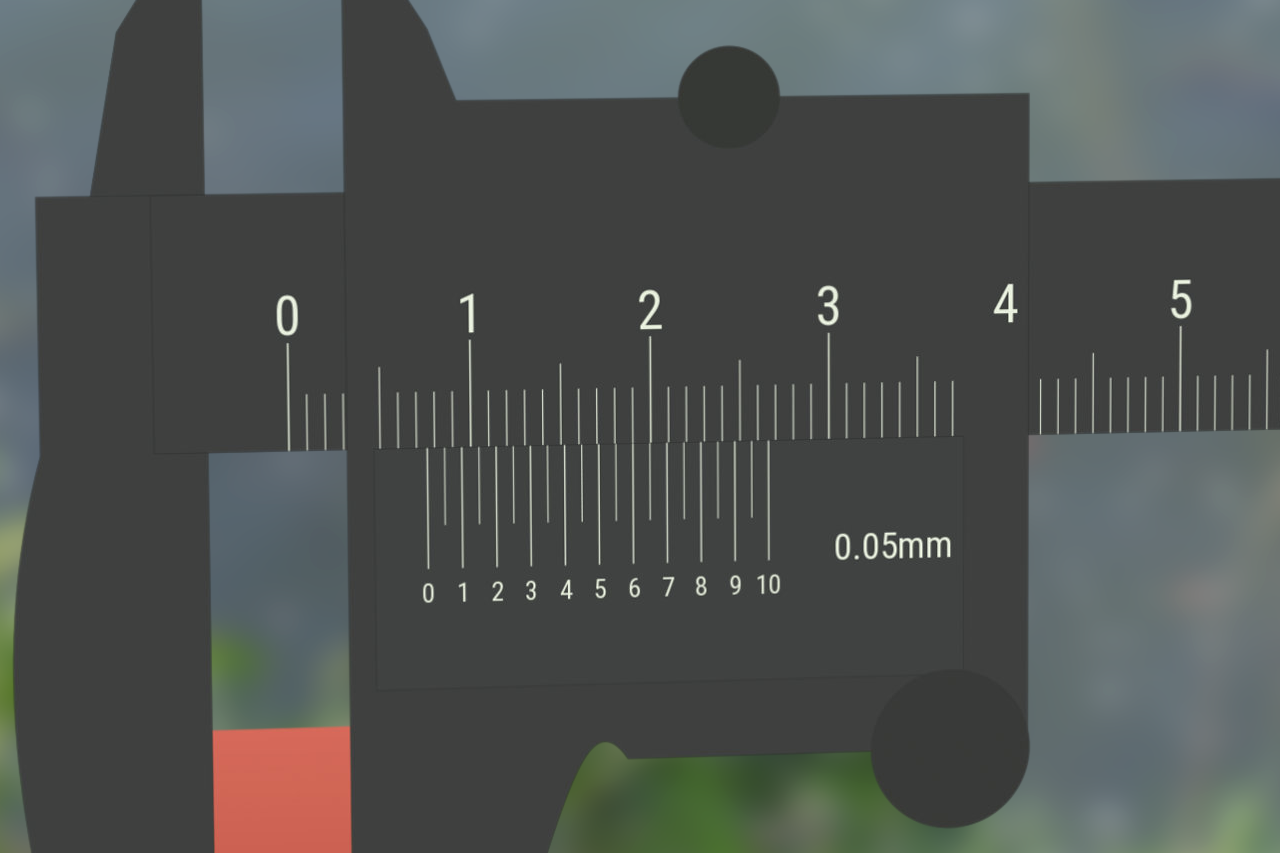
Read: 7.6mm
